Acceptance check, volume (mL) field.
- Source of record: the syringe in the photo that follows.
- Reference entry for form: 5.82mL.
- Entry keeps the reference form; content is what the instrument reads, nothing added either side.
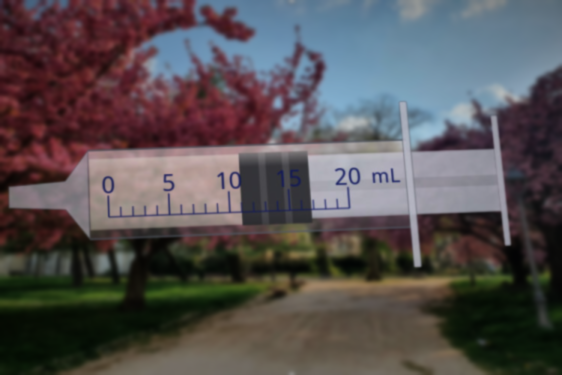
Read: 11mL
